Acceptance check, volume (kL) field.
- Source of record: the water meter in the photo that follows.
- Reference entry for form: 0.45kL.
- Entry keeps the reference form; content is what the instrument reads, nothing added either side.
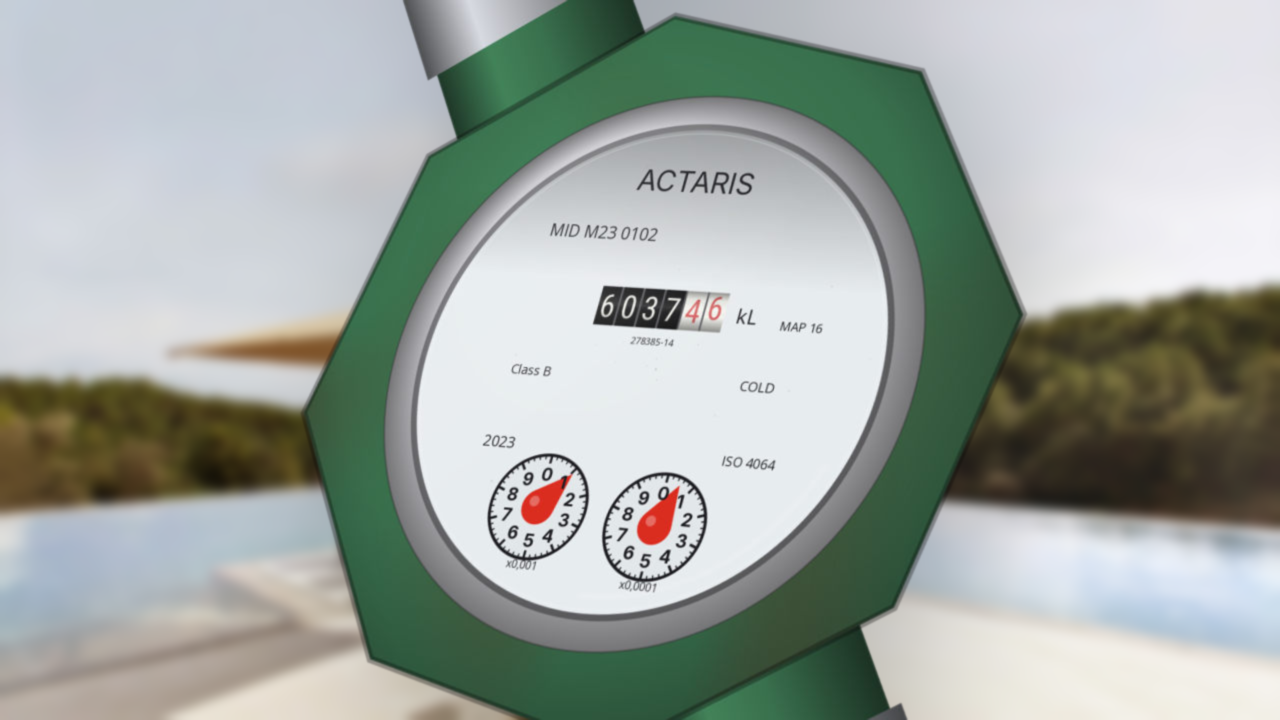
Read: 6037.4610kL
